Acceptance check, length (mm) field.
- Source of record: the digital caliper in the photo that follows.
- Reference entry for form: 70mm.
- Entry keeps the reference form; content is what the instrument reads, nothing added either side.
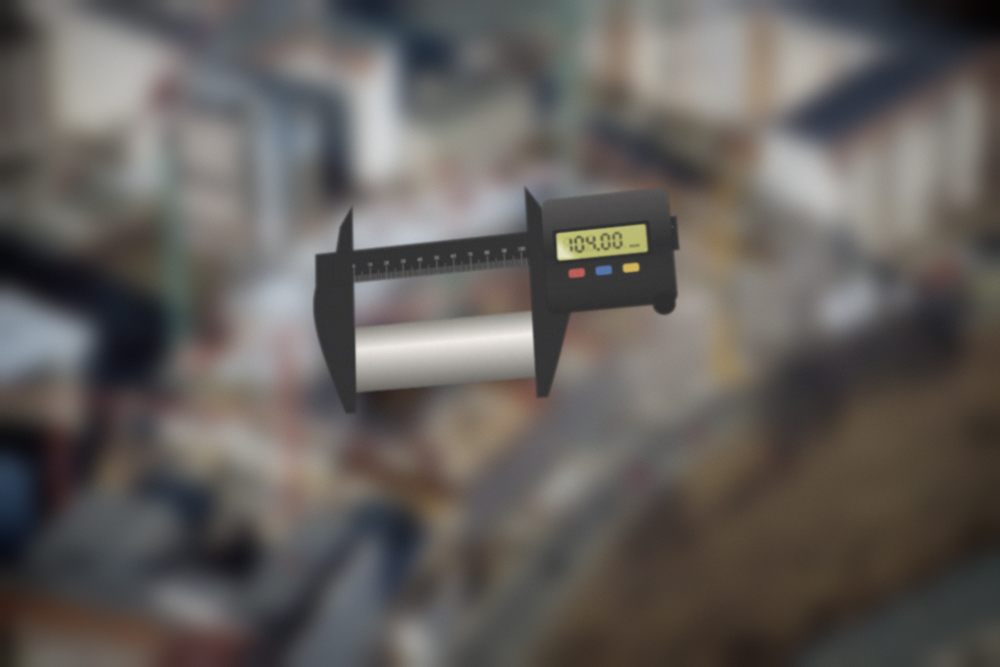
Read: 104.00mm
